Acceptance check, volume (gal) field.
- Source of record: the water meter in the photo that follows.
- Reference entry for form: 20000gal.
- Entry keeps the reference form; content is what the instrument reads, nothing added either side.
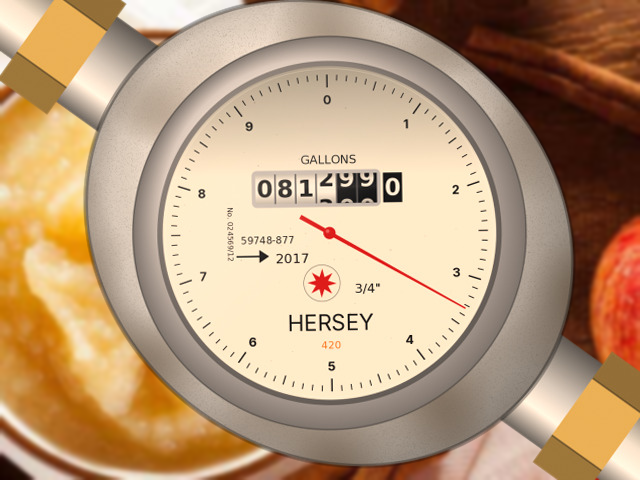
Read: 812993.3gal
